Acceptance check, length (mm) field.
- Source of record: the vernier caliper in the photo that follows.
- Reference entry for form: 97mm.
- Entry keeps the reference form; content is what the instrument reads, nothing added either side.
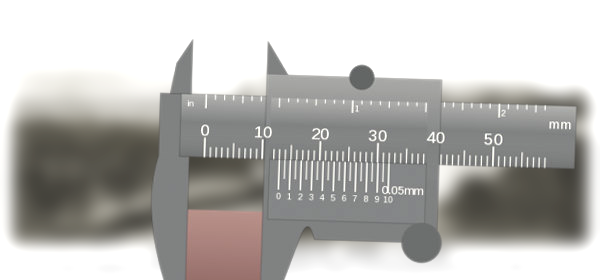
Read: 13.0mm
